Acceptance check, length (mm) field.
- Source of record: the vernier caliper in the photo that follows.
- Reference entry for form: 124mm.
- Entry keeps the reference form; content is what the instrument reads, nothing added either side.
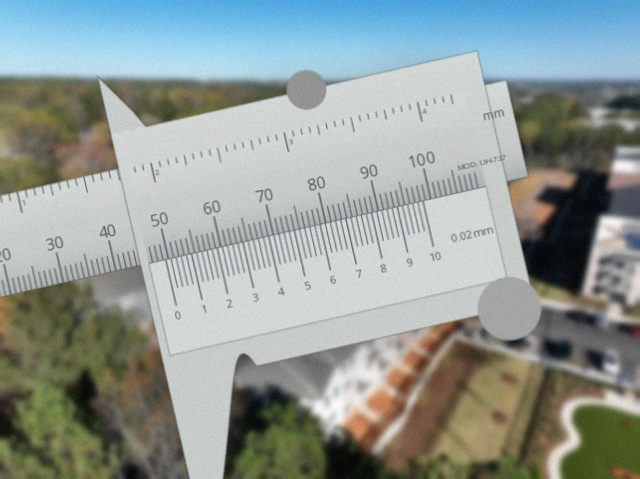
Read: 49.5mm
